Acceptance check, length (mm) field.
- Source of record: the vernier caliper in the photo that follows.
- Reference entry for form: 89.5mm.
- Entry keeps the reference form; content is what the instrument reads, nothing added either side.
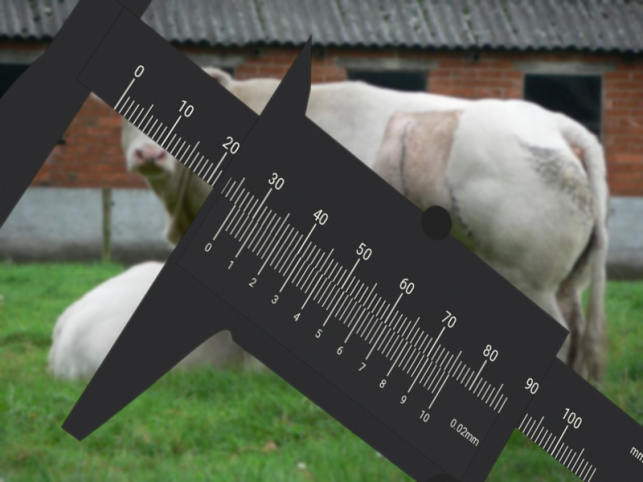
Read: 26.2mm
